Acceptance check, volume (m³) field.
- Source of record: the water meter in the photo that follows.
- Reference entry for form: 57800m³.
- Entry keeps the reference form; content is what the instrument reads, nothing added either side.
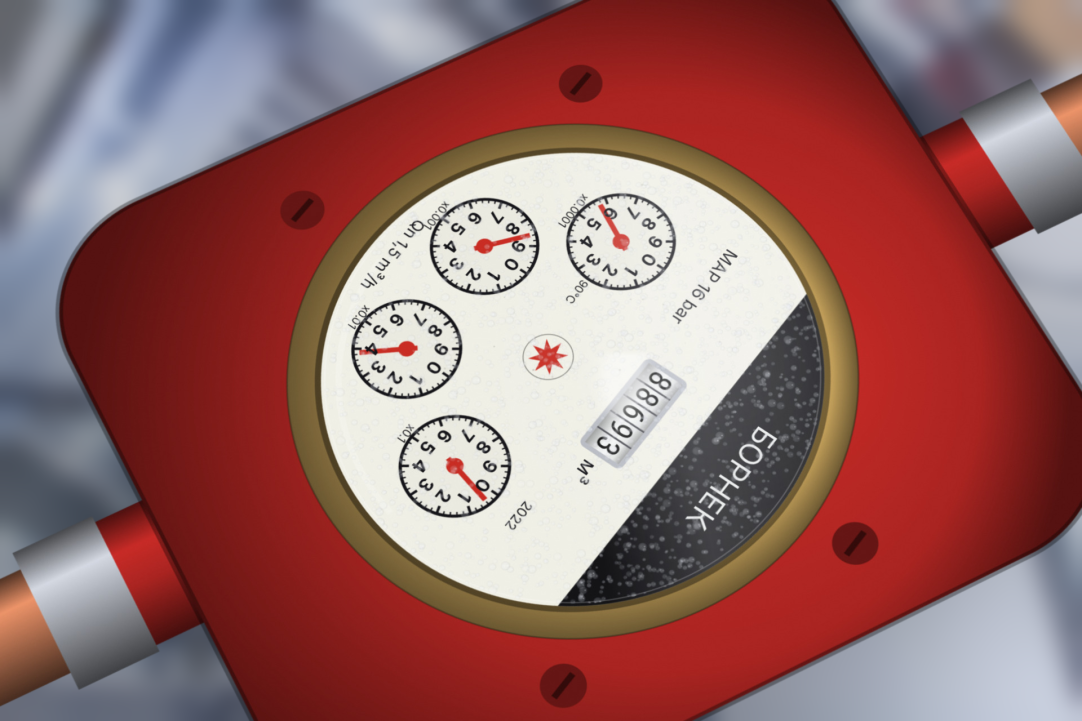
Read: 88693.0385m³
